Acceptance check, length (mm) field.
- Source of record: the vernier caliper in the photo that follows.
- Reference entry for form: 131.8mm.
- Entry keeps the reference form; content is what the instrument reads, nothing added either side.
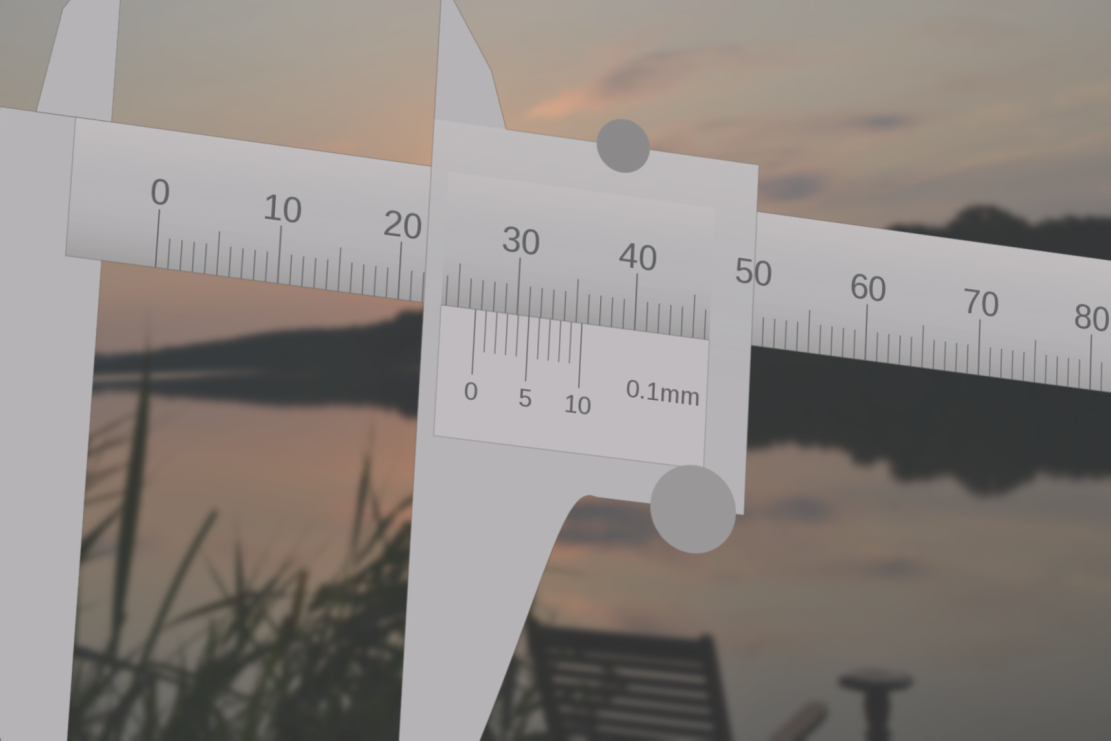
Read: 26.5mm
